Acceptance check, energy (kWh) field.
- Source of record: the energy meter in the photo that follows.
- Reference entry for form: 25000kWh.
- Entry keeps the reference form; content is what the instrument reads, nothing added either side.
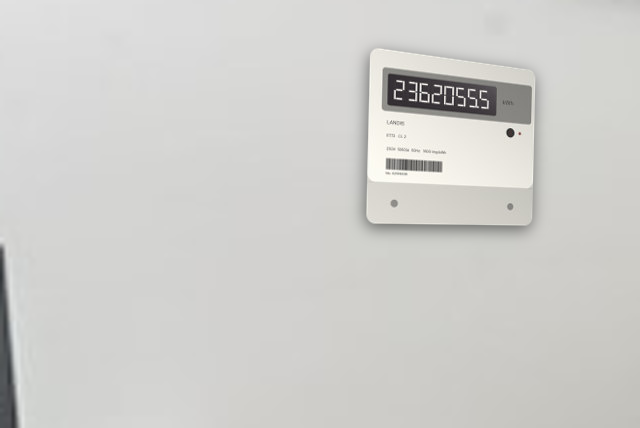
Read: 2362055.5kWh
